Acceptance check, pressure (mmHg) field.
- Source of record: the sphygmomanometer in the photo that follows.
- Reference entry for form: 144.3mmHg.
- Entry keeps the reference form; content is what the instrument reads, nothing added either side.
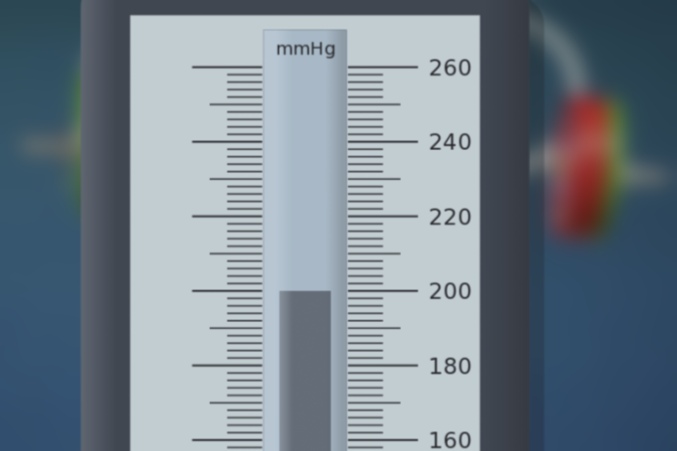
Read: 200mmHg
